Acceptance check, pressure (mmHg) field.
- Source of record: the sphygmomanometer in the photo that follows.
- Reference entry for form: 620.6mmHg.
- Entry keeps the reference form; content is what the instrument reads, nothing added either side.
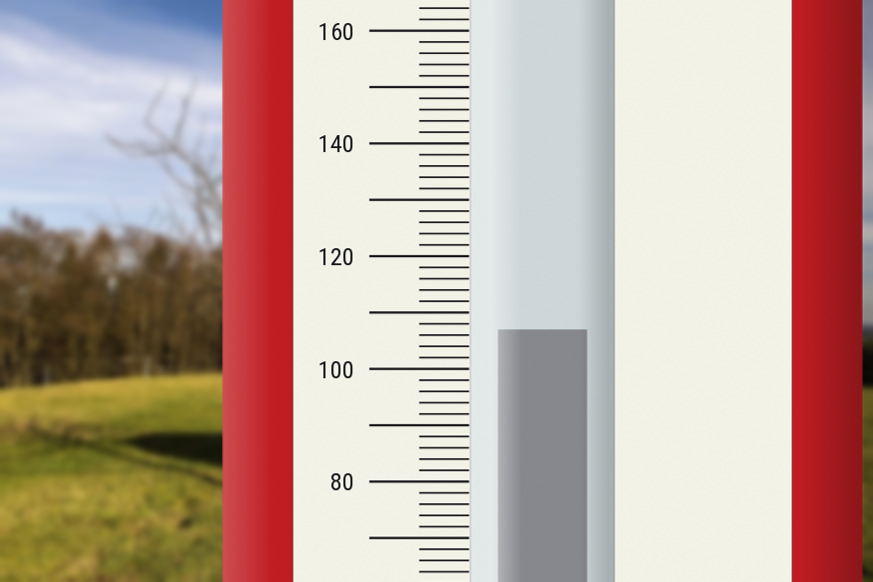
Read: 107mmHg
